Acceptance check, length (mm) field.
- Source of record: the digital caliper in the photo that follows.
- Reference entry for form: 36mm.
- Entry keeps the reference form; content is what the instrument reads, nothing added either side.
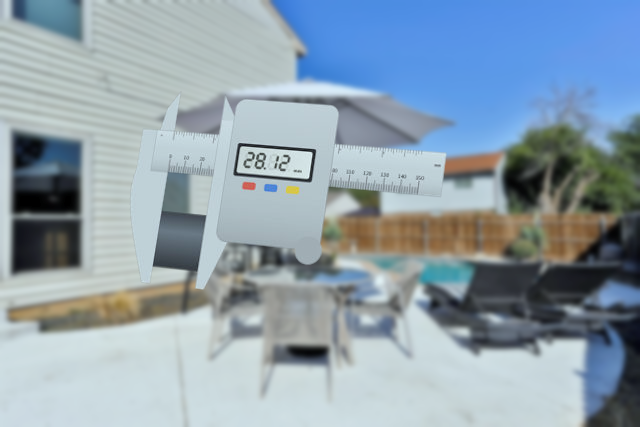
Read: 28.12mm
